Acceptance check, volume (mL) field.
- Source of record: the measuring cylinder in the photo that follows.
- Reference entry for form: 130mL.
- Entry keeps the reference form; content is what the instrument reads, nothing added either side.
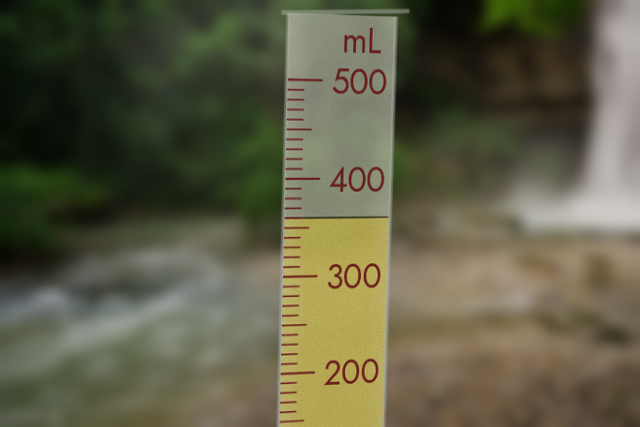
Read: 360mL
